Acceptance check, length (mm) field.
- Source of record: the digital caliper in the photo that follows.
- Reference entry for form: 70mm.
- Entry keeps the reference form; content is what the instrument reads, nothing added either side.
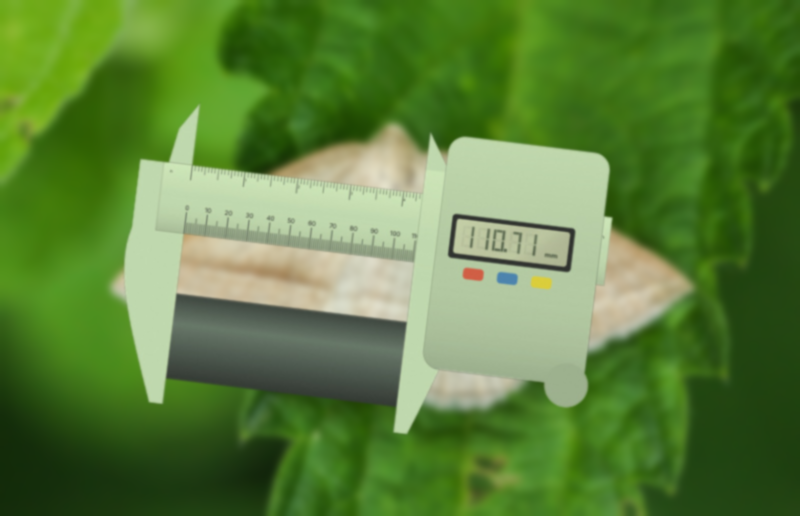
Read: 110.71mm
